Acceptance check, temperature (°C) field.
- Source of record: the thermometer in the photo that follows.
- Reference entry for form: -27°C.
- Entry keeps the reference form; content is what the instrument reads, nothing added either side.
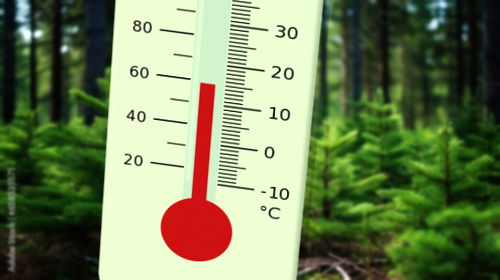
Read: 15°C
